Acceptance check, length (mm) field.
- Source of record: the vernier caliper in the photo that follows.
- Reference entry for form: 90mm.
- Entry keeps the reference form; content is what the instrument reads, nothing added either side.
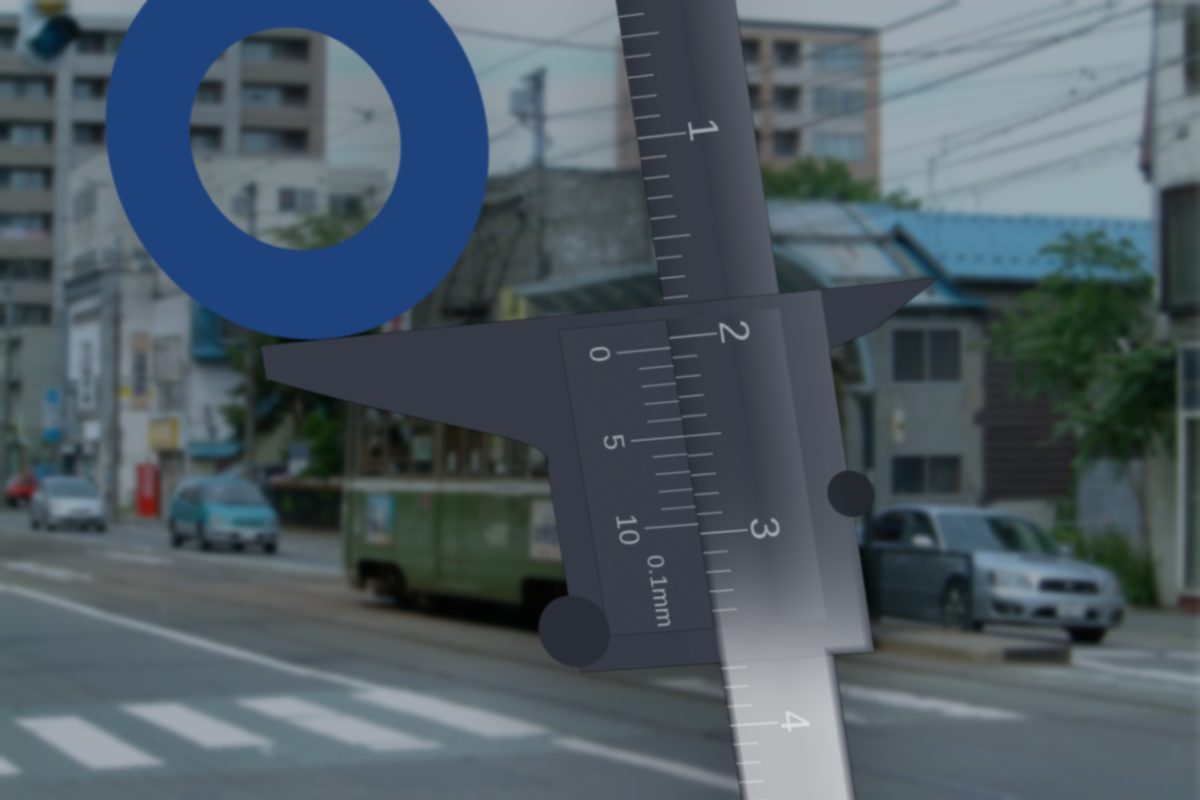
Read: 20.5mm
